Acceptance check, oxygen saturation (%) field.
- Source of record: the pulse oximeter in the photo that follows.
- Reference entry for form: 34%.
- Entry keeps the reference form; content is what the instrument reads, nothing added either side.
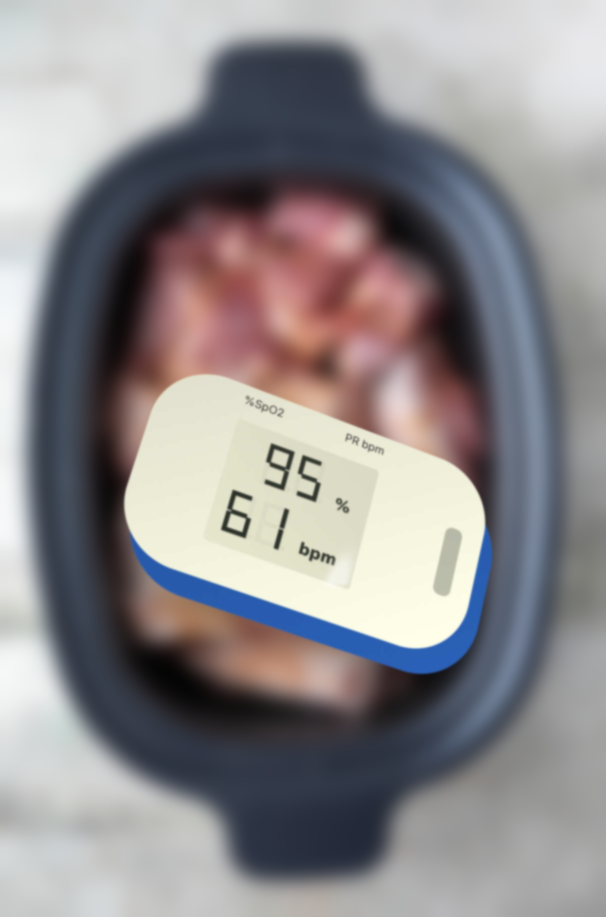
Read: 95%
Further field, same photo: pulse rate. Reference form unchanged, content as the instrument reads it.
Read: 61bpm
